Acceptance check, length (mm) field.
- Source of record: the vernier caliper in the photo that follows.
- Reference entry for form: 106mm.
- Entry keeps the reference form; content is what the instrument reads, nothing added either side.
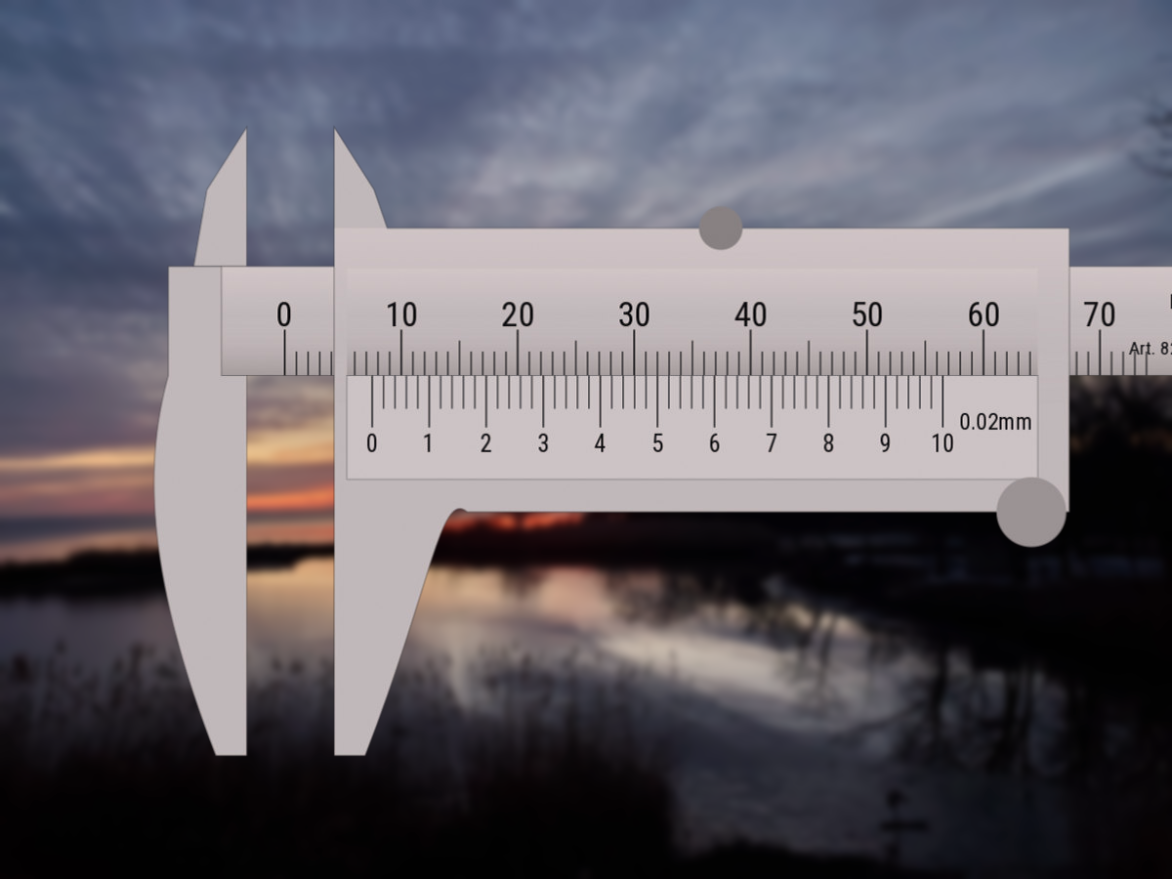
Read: 7.5mm
